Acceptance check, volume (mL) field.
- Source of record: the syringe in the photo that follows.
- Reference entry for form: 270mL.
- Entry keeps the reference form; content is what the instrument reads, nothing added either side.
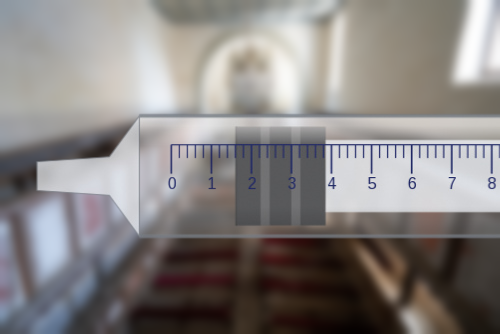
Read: 1.6mL
